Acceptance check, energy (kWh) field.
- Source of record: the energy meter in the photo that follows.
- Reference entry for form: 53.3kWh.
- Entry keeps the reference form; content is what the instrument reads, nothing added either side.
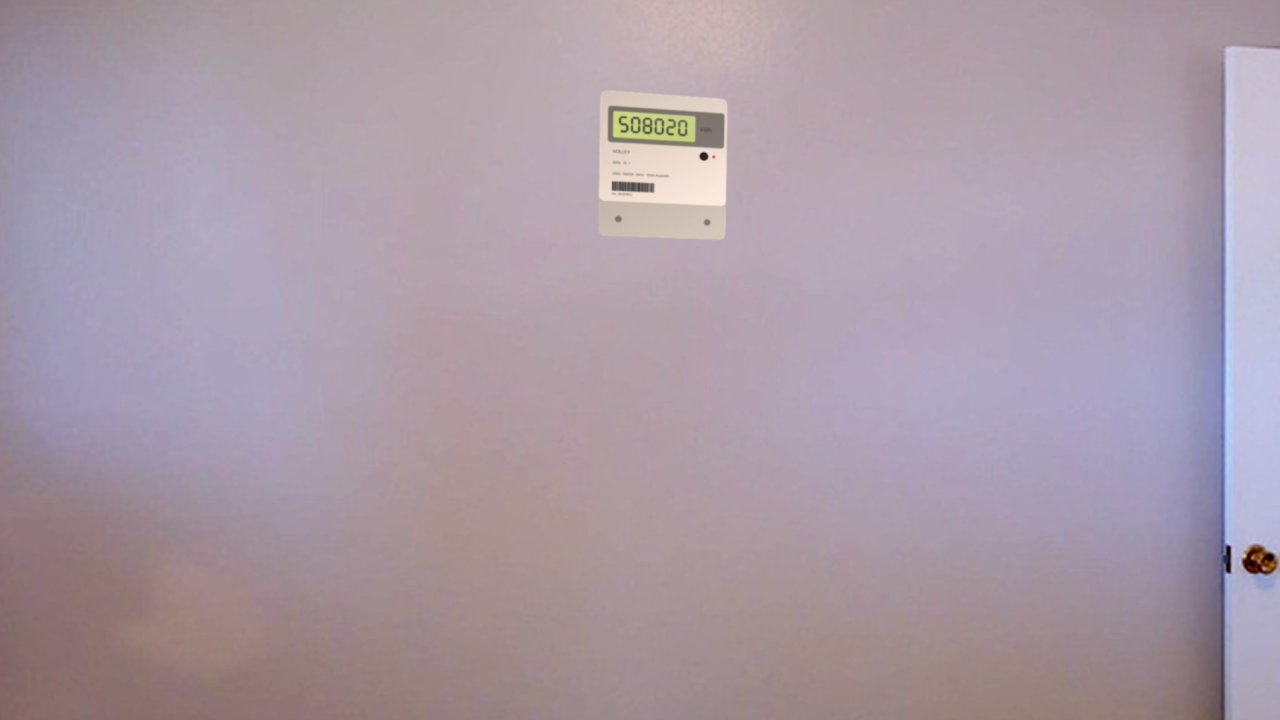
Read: 508020kWh
